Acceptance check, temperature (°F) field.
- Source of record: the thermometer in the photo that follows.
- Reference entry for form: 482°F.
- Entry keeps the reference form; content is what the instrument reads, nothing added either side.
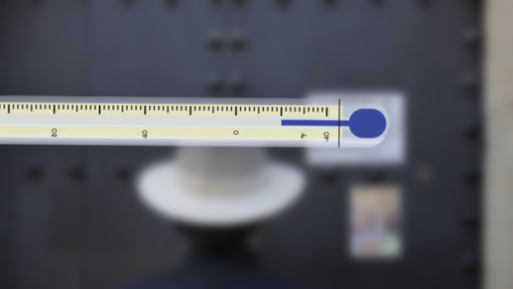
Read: -20°F
